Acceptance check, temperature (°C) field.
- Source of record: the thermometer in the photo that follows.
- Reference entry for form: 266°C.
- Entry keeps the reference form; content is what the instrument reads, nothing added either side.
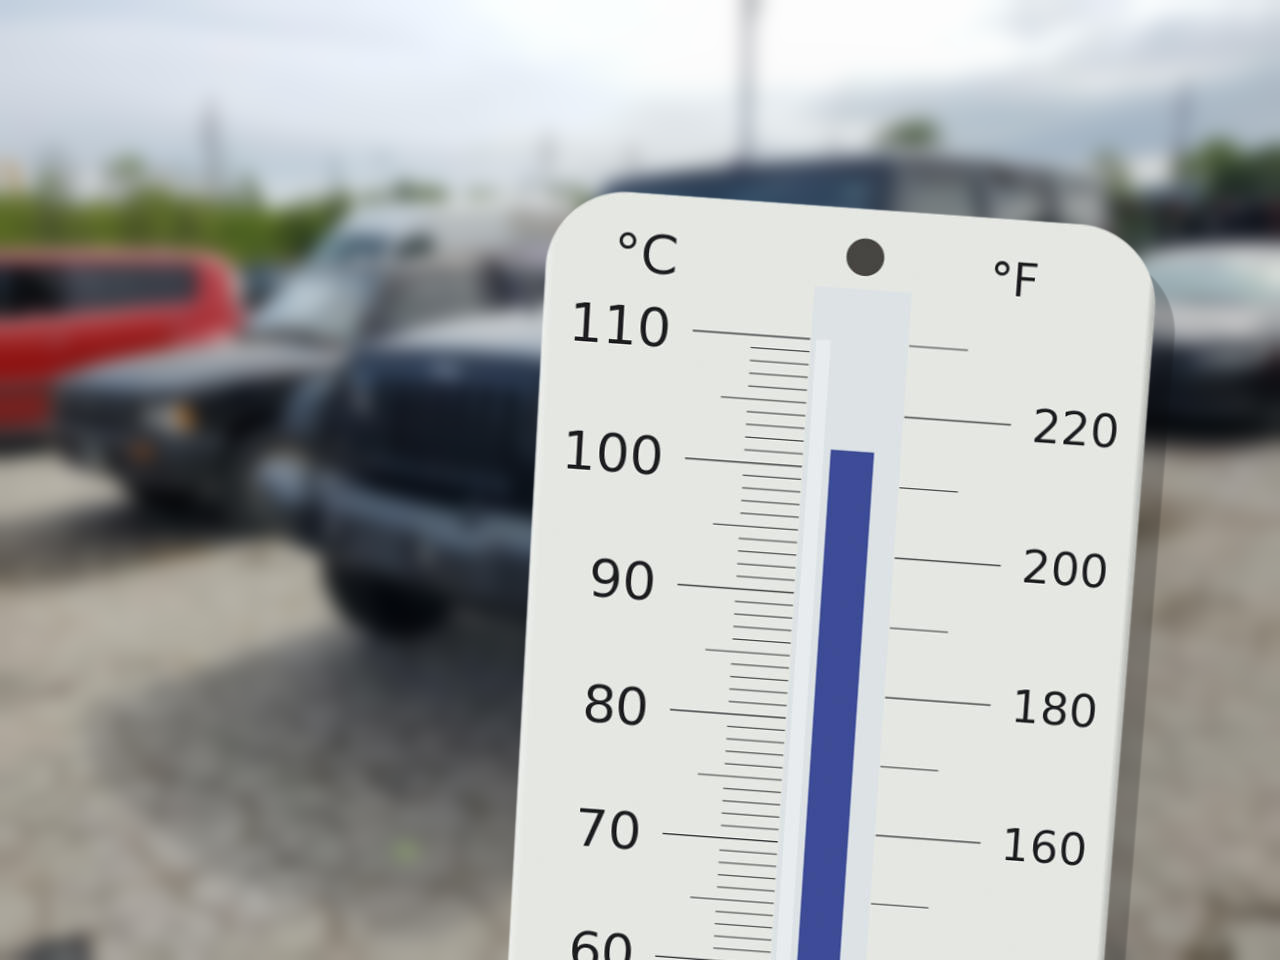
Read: 101.5°C
